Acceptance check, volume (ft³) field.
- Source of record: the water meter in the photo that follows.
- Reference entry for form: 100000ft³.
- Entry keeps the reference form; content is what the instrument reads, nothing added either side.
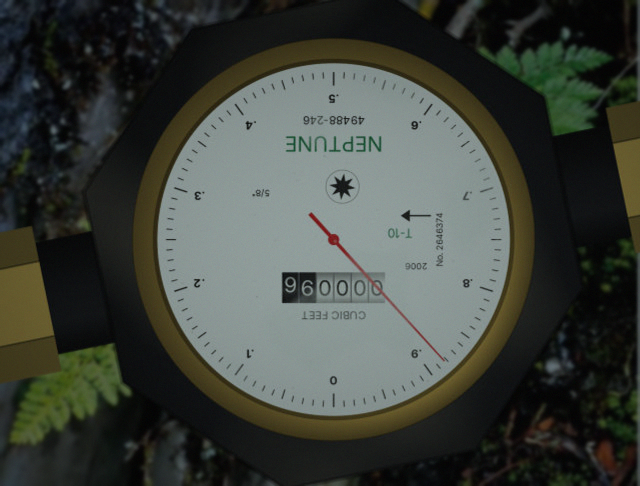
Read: 95.88ft³
